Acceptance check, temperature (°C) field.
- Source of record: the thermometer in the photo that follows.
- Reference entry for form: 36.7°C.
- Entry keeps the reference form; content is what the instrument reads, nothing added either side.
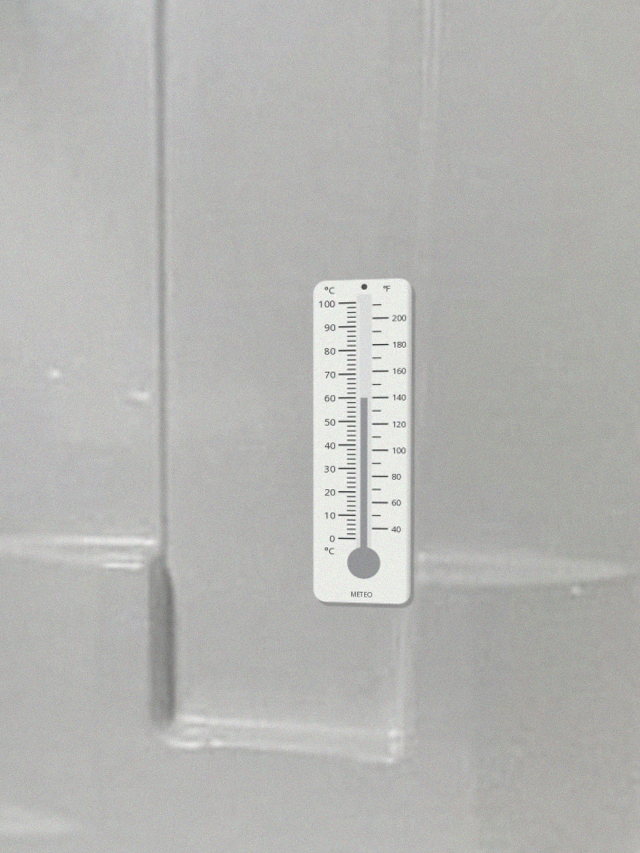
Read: 60°C
